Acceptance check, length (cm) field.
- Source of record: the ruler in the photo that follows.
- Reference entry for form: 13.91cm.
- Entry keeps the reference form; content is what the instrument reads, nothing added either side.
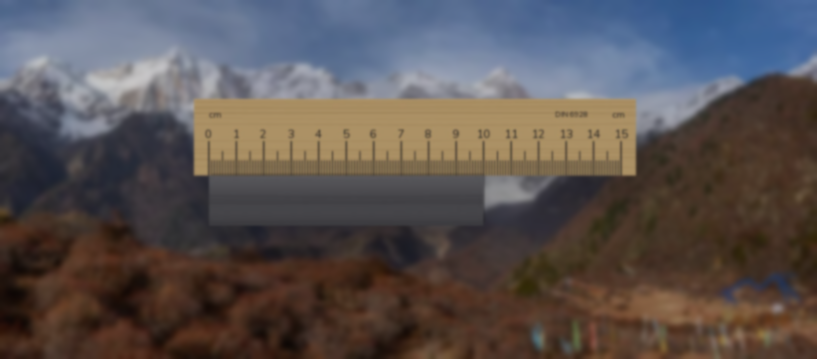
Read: 10cm
